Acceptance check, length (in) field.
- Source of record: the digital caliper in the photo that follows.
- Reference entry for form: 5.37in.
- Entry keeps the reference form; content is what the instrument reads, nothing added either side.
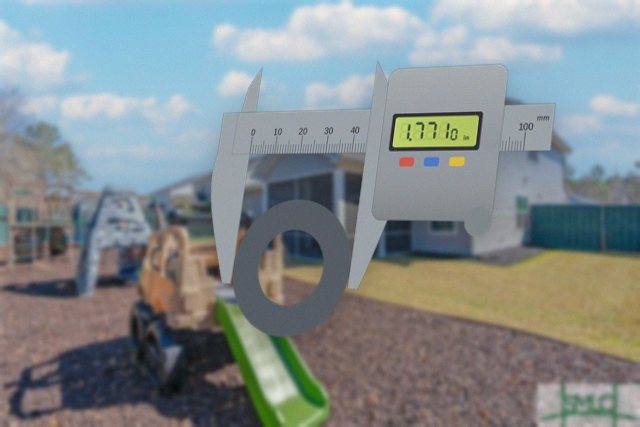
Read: 1.7710in
